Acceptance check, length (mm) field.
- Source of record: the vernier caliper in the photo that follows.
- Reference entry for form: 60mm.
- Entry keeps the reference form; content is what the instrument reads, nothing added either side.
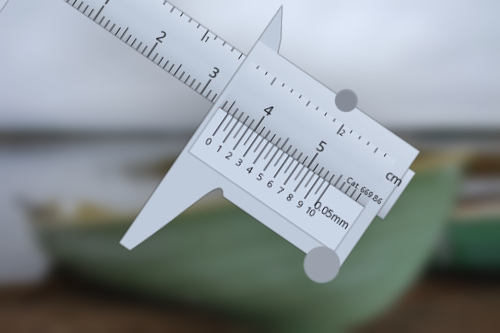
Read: 35.2mm
